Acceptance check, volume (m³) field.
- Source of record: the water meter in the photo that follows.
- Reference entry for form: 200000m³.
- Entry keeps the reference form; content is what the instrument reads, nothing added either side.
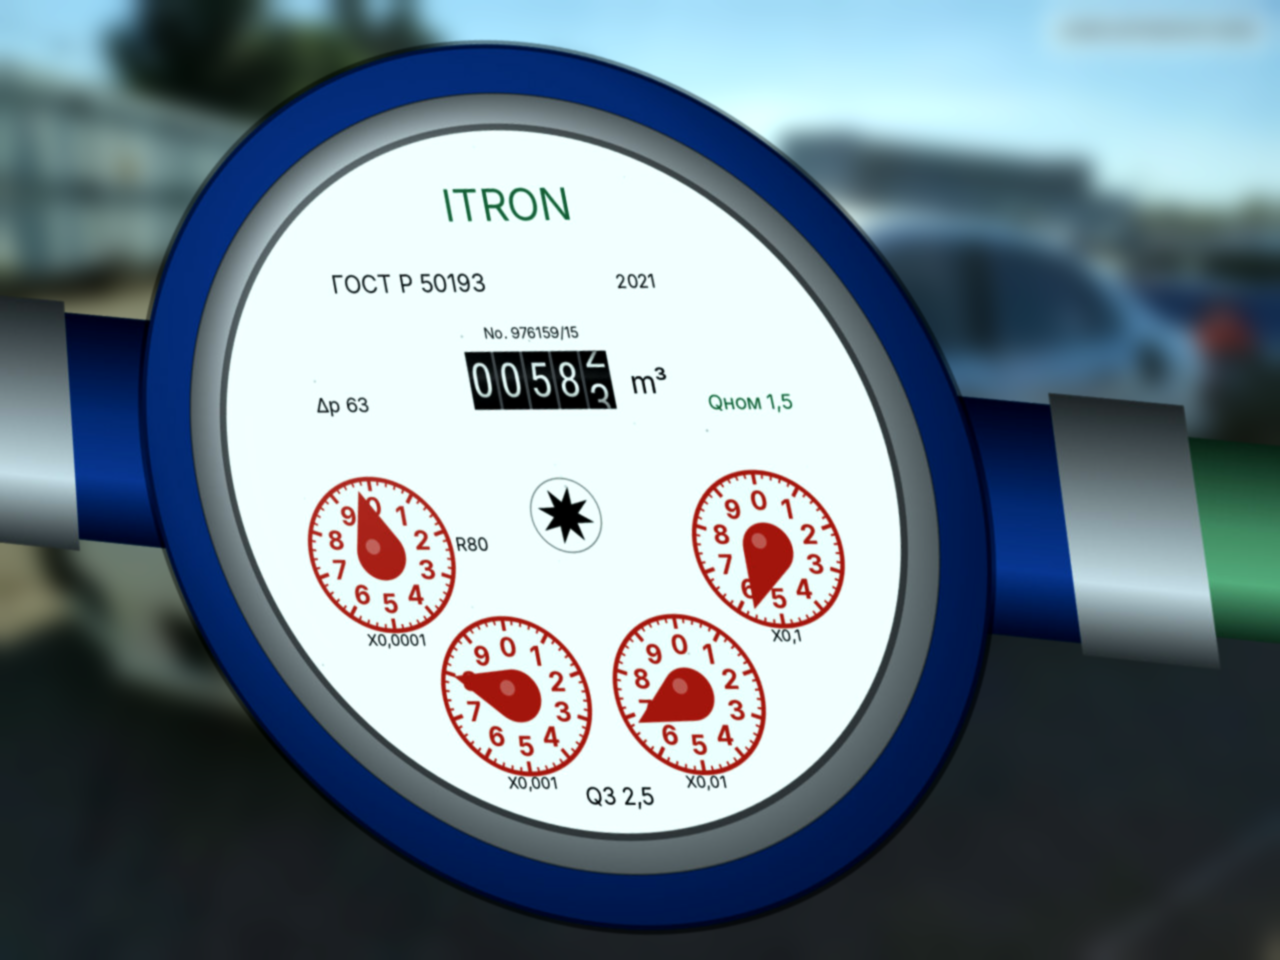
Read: 582.5679m³
